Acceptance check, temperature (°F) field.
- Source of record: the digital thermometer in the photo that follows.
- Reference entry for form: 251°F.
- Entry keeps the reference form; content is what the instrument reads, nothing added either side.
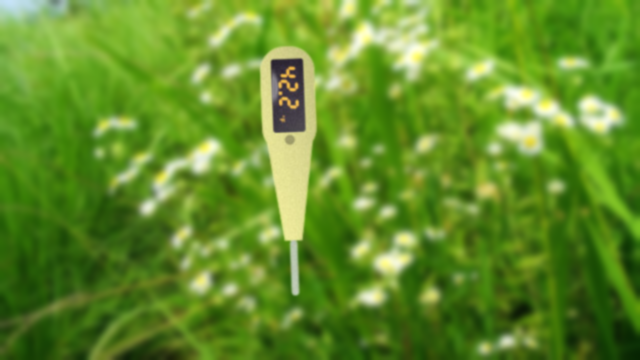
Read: 42.2°F
